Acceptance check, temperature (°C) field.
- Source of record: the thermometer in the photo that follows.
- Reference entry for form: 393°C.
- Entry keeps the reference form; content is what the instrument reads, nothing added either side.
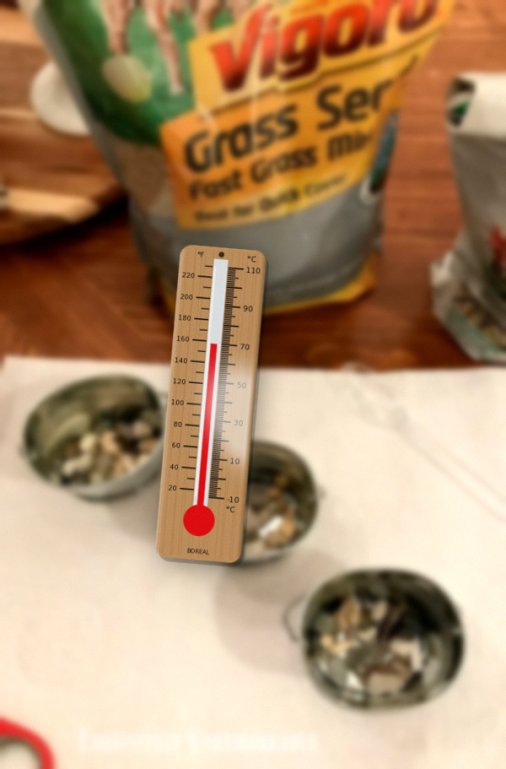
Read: 70°C
